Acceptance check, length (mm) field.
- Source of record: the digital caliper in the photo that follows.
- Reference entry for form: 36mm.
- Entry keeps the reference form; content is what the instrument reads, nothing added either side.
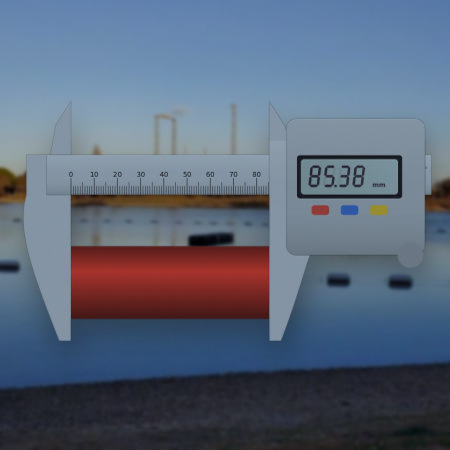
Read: 85.38mm
